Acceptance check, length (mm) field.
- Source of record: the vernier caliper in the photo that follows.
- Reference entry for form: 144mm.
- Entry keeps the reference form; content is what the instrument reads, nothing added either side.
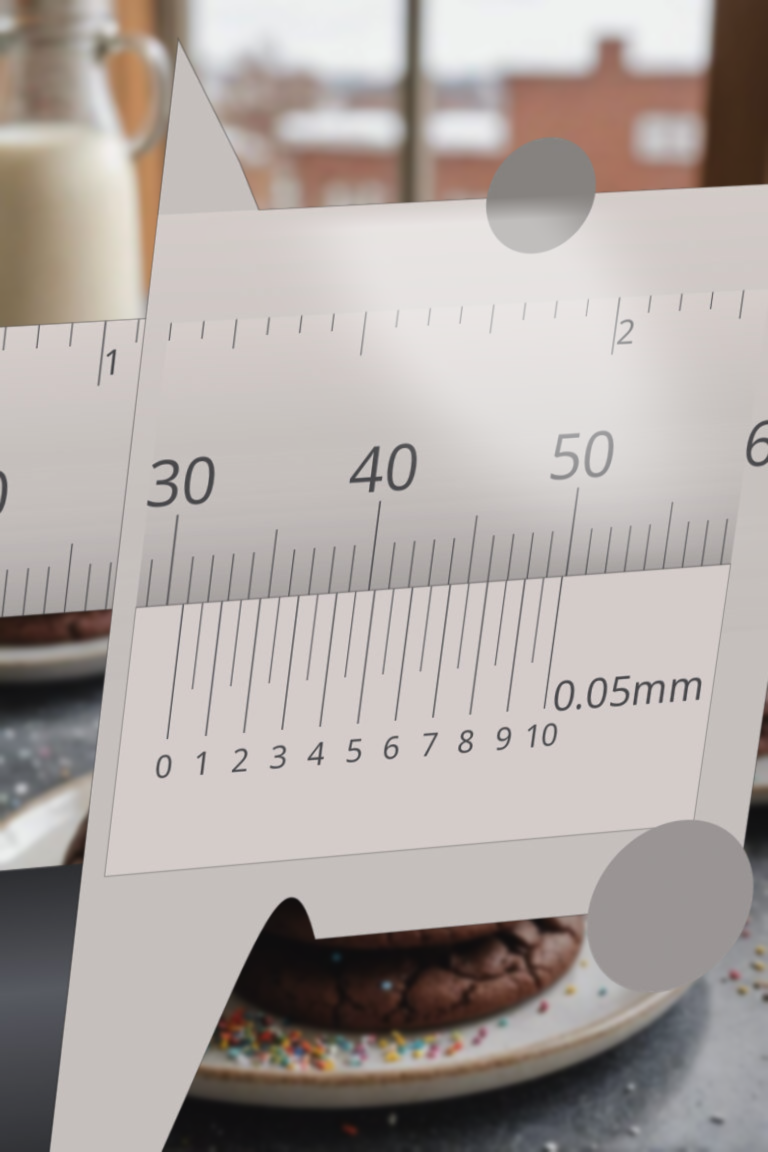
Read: 30.8mm
